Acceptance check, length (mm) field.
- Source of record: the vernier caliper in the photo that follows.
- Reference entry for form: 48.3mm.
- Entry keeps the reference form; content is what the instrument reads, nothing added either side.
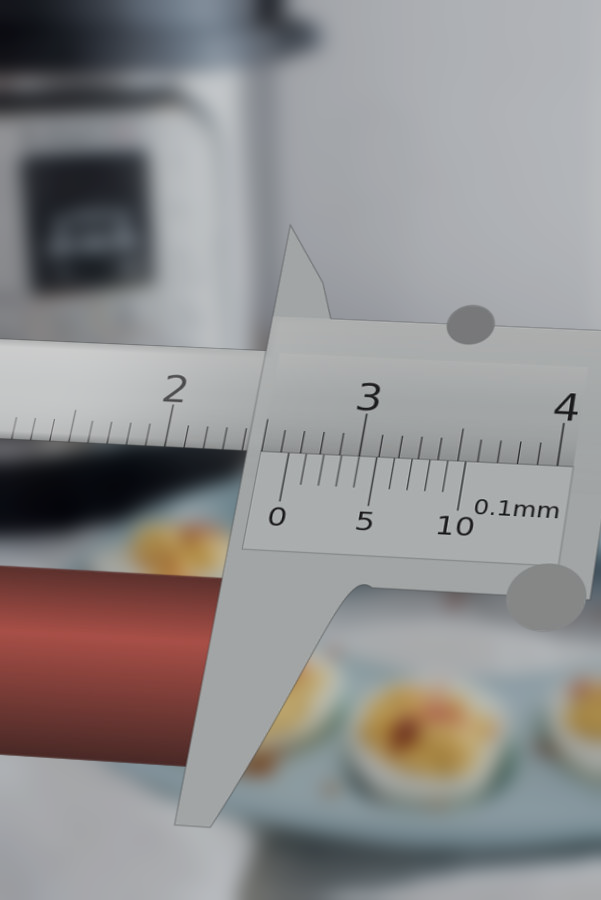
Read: 26.4mm
